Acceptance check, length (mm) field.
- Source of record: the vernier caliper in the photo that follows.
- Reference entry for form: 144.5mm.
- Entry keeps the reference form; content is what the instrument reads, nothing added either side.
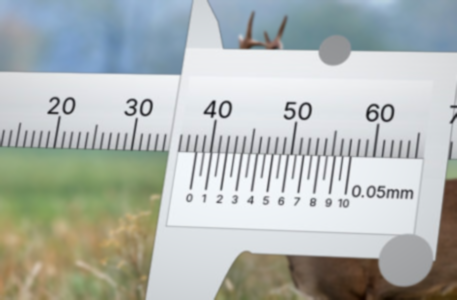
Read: 38.2mm
